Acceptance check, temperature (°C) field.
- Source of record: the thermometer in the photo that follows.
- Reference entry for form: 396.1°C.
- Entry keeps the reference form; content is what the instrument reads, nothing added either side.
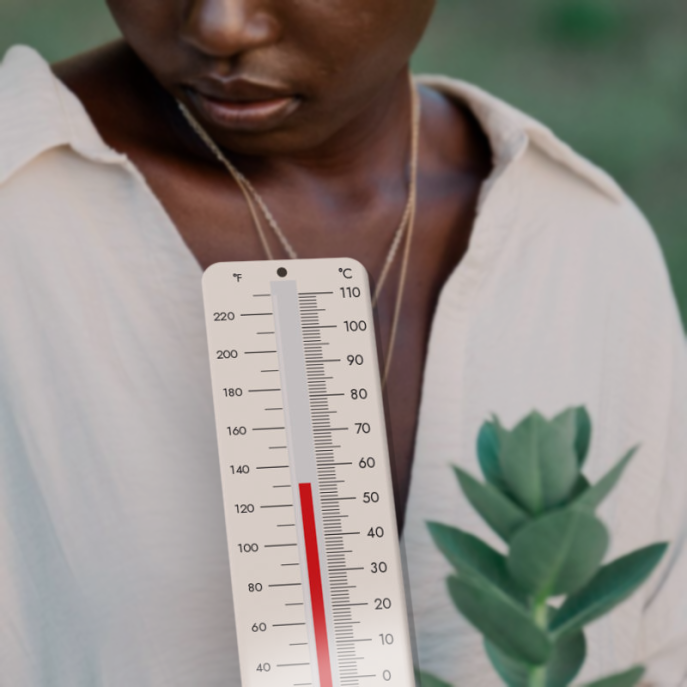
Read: 55°C
